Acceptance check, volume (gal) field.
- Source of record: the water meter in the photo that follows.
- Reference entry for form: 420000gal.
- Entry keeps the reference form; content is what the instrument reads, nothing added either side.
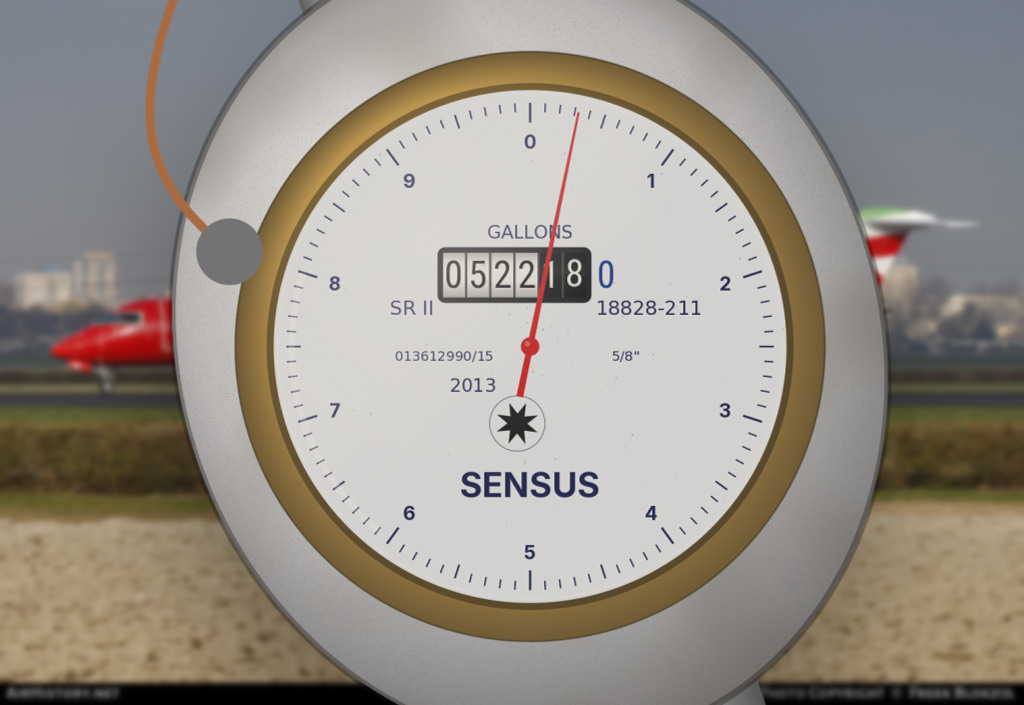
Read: 522180.3gal
